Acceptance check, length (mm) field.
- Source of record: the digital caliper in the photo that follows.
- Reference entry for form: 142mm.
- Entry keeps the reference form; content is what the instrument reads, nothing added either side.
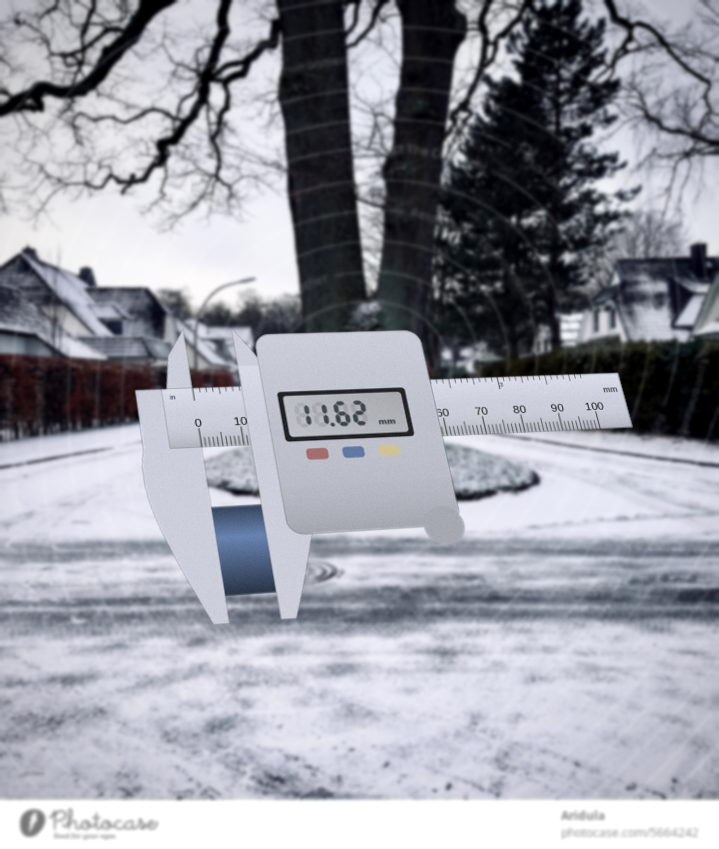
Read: 11.62mm
